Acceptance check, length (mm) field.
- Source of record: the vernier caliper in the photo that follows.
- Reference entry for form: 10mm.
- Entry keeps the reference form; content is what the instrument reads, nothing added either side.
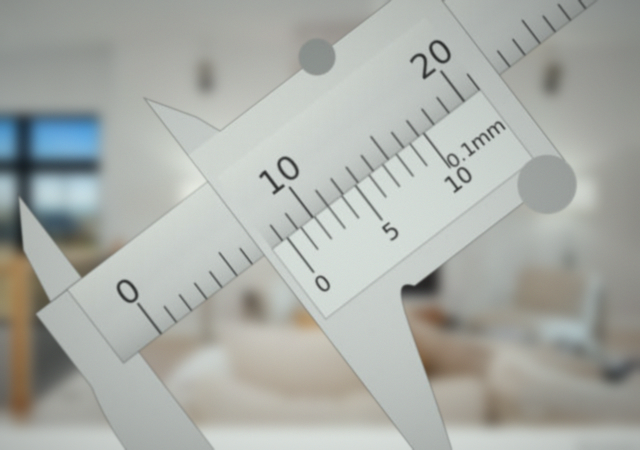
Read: 8.3mm
